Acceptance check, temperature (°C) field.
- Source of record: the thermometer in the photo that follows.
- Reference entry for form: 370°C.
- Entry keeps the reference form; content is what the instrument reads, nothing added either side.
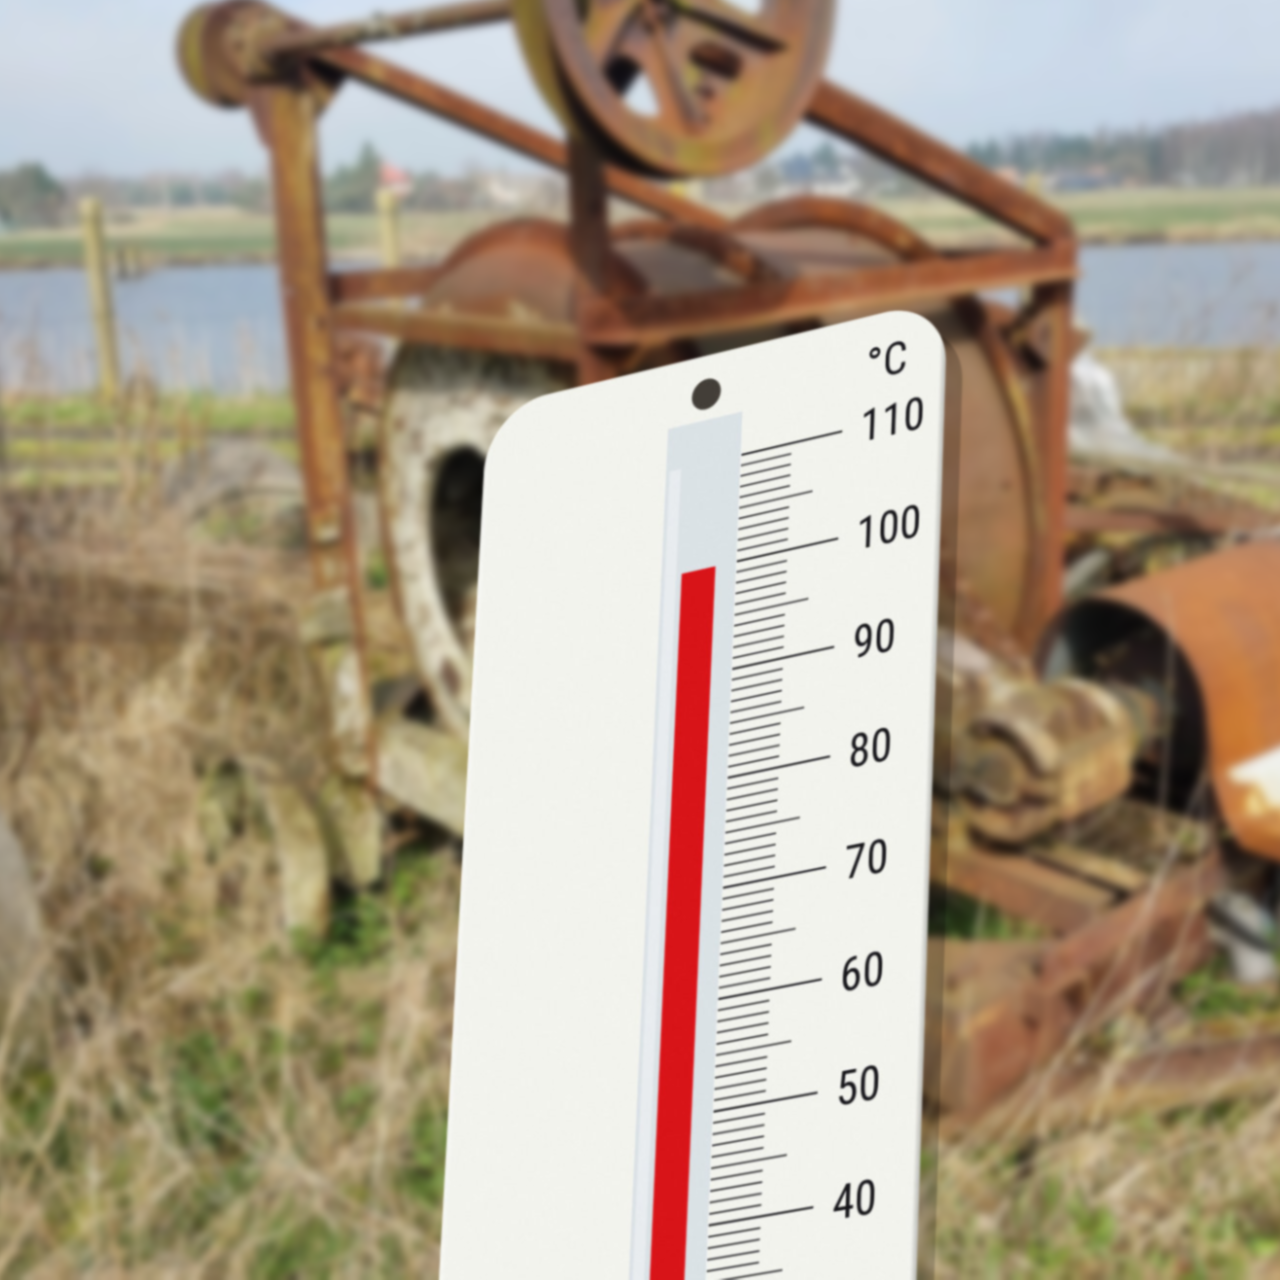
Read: 100°C
